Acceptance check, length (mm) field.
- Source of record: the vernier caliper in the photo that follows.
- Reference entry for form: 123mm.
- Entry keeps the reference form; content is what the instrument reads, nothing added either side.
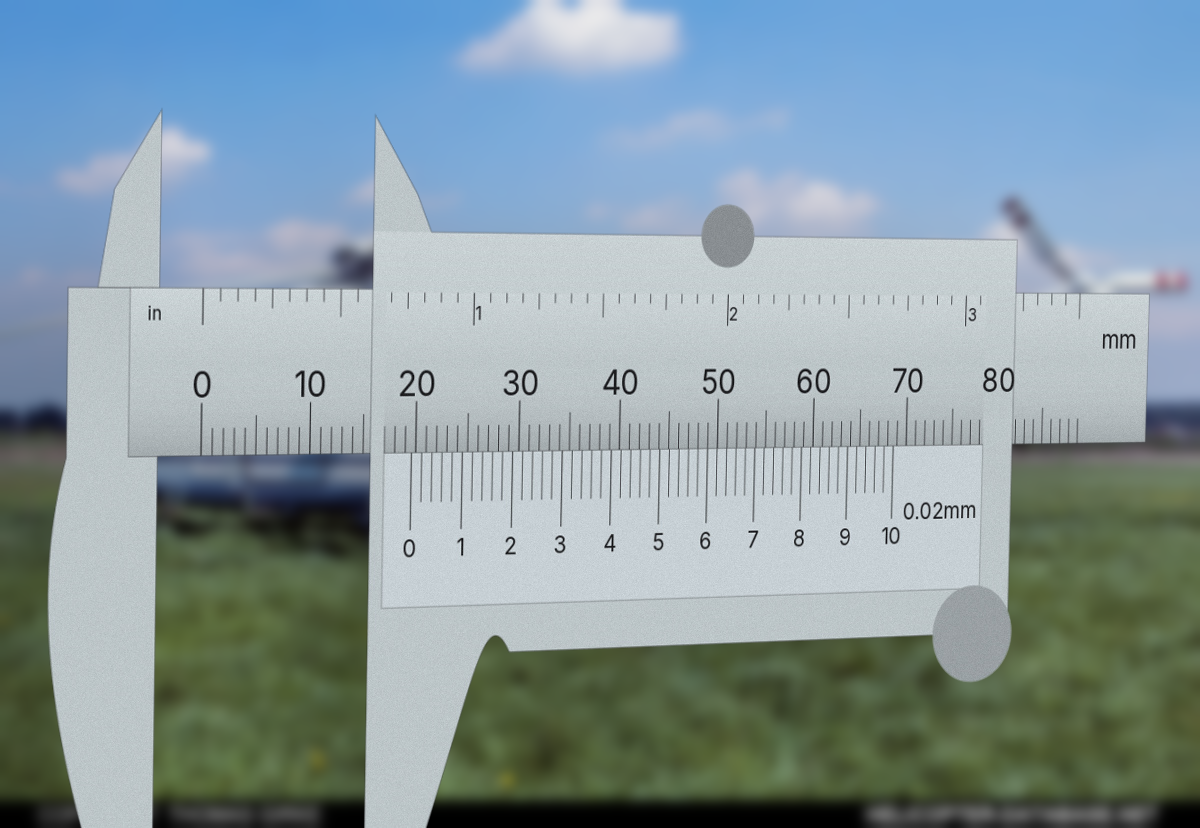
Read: 19.6mm
